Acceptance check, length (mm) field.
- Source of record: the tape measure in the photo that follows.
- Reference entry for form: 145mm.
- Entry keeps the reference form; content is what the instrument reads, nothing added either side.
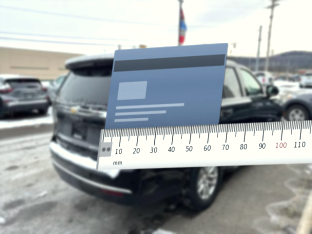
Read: 65mm
